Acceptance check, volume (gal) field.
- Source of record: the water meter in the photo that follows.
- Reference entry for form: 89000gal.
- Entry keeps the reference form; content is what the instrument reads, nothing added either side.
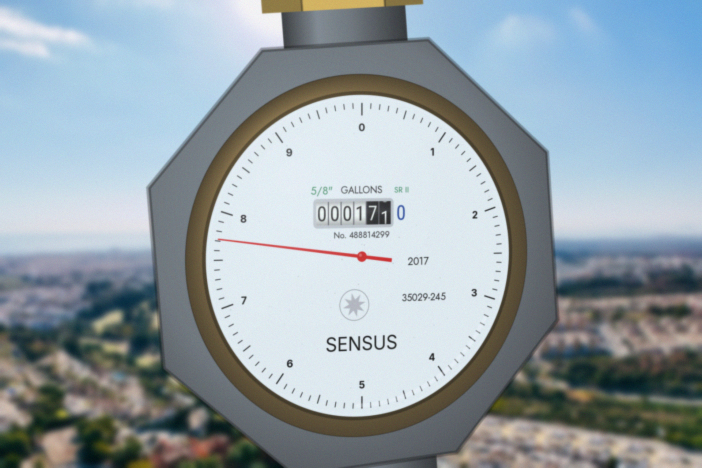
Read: 1707.7gal
